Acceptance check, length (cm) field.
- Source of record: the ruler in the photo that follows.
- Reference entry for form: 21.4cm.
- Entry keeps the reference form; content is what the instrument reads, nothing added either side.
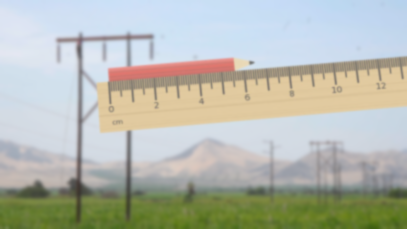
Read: 6.5cm
